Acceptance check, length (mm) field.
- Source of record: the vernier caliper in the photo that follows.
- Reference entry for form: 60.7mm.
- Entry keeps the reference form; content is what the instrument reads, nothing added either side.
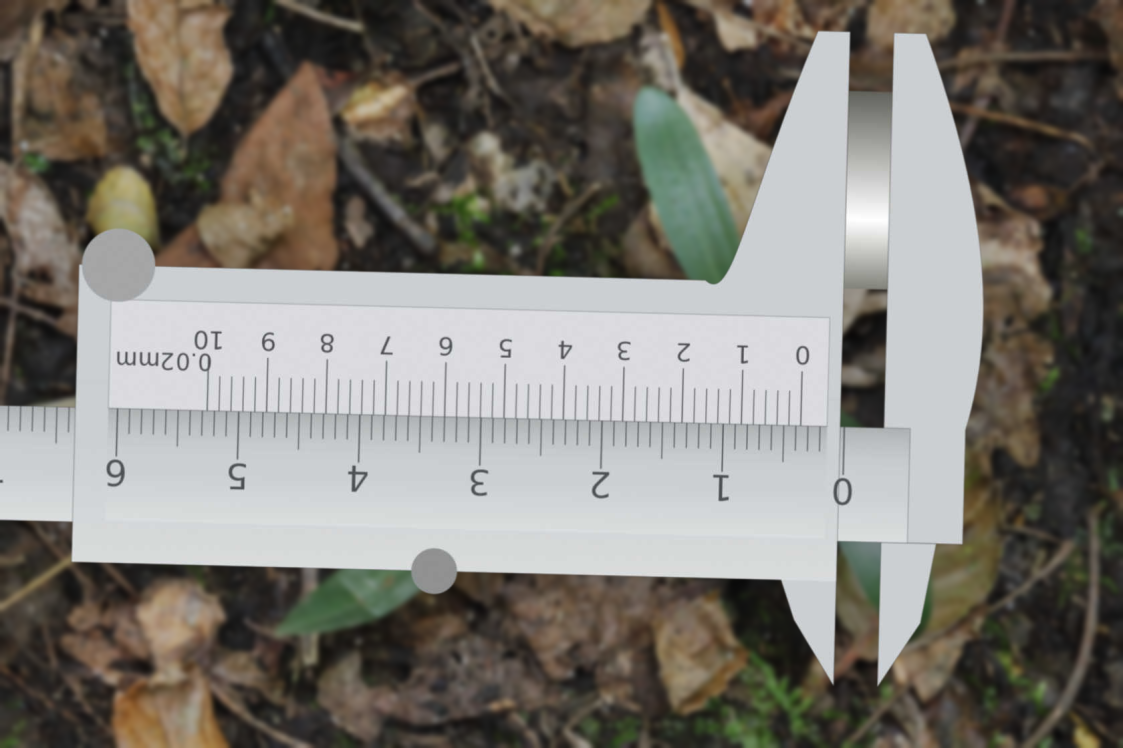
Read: 3.6mm
